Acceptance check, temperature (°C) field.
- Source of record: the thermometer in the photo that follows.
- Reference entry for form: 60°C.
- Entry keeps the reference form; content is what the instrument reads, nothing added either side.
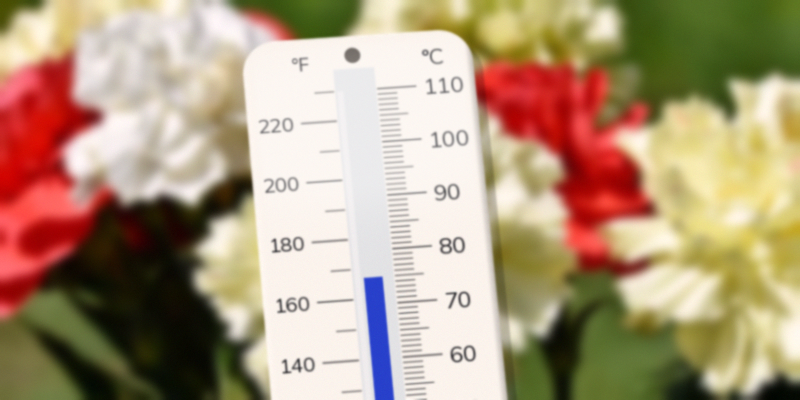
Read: 75°C
